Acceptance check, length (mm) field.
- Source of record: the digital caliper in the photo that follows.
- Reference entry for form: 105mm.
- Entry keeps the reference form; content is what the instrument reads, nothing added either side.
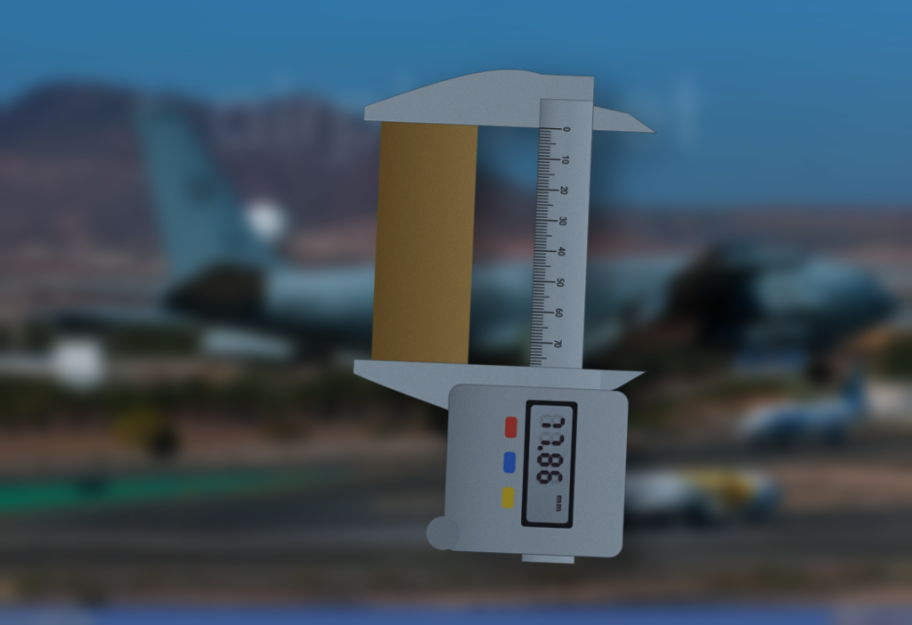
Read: 77.86mm
